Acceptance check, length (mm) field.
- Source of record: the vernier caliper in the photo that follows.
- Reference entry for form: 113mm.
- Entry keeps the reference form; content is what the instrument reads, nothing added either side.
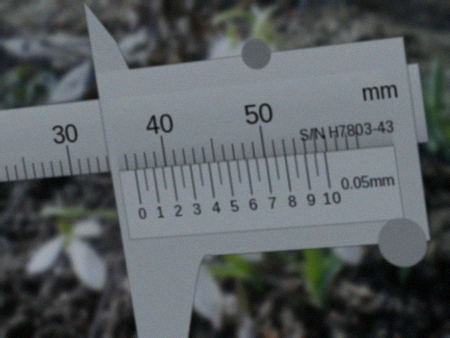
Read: 36.8mm
